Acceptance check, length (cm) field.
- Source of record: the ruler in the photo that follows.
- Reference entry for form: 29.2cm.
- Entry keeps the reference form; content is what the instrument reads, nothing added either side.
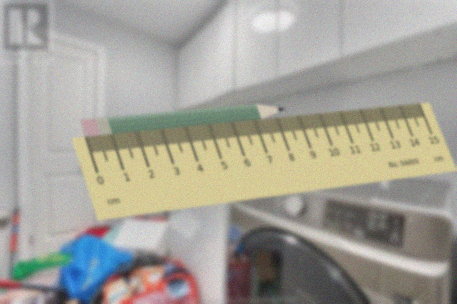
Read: 8.5cm
